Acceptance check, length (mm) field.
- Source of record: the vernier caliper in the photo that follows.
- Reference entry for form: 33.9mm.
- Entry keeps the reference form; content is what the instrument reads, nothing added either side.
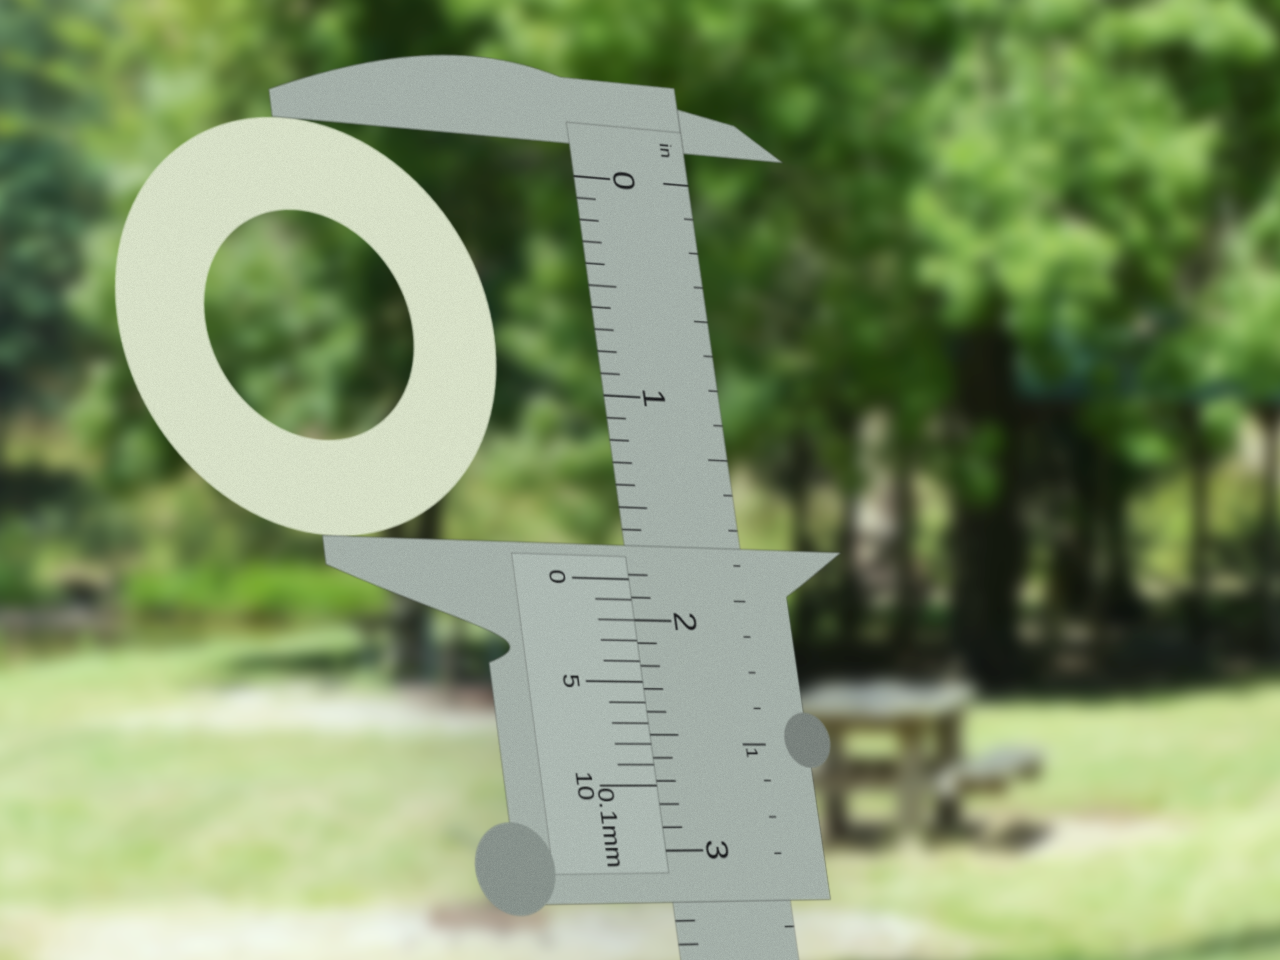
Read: 18.2mm
